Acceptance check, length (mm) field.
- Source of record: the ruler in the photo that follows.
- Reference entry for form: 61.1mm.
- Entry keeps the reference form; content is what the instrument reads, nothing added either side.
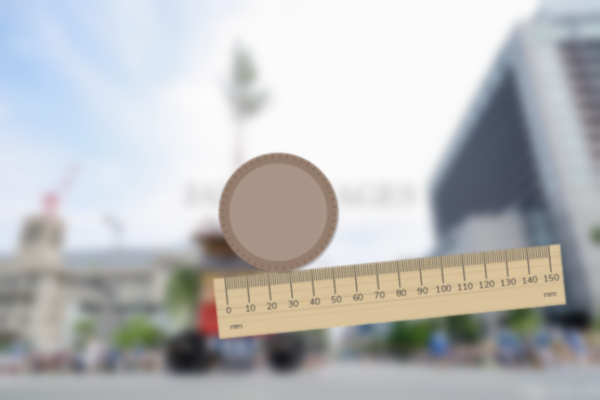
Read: 55mm
